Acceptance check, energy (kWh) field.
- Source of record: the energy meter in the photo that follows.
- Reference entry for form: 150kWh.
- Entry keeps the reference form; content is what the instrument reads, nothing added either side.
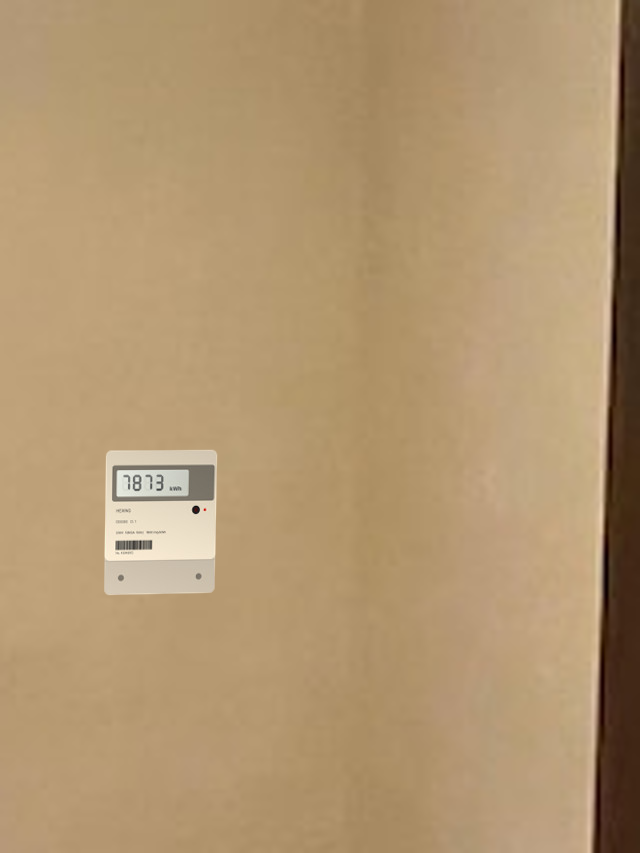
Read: 7873kWh
